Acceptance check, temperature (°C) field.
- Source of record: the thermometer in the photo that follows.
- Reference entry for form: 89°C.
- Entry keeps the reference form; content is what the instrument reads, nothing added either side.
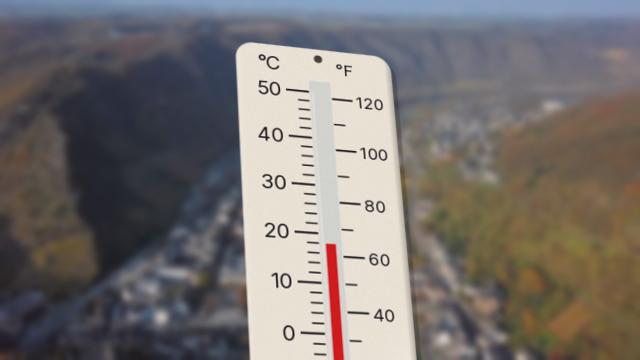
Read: 18°C
